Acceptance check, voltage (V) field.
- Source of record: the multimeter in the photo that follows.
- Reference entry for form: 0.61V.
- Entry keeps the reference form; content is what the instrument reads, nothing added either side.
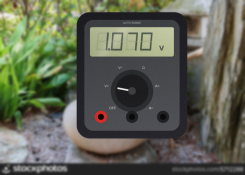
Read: 1.070V
